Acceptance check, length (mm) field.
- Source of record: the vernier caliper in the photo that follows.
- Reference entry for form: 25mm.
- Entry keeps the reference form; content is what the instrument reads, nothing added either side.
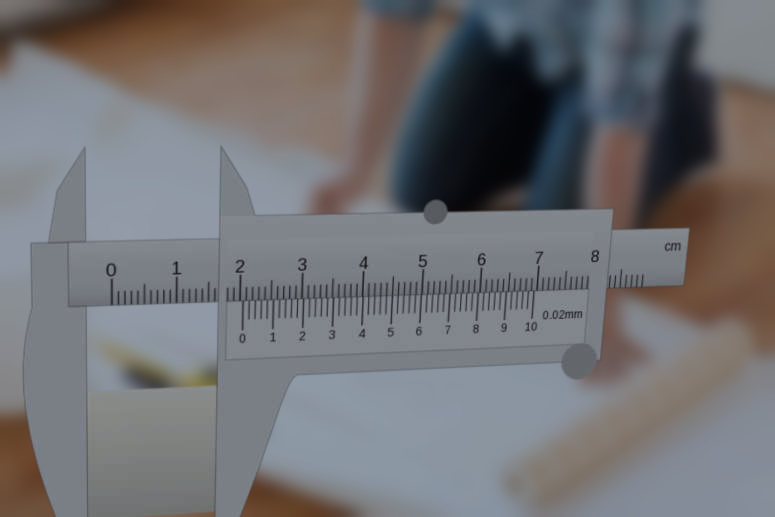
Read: 20.5mm
